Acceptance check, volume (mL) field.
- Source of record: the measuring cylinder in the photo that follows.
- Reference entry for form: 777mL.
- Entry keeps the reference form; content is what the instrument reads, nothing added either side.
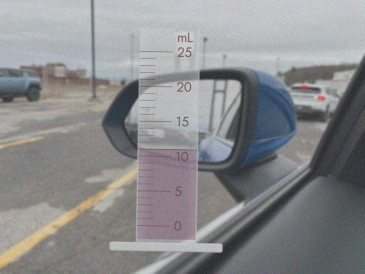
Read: 11mL
